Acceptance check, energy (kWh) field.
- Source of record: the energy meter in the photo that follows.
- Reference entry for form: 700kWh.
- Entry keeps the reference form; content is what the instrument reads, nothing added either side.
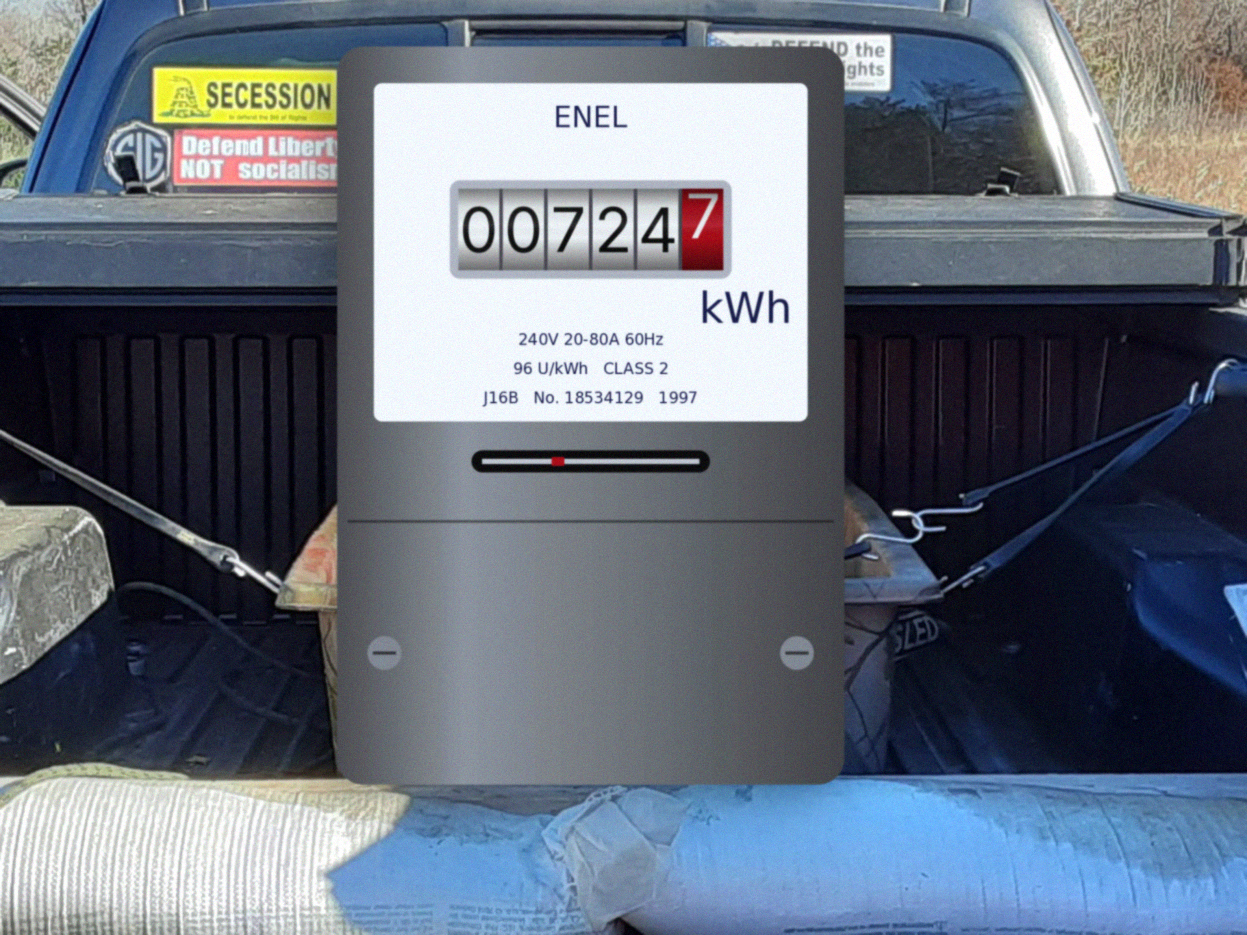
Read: 724.7kWh
